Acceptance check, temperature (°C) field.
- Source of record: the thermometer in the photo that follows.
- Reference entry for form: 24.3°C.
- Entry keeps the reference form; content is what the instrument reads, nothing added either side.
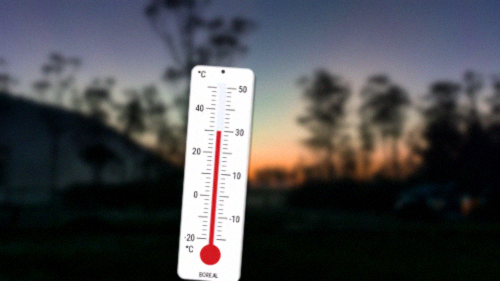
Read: 30°C
